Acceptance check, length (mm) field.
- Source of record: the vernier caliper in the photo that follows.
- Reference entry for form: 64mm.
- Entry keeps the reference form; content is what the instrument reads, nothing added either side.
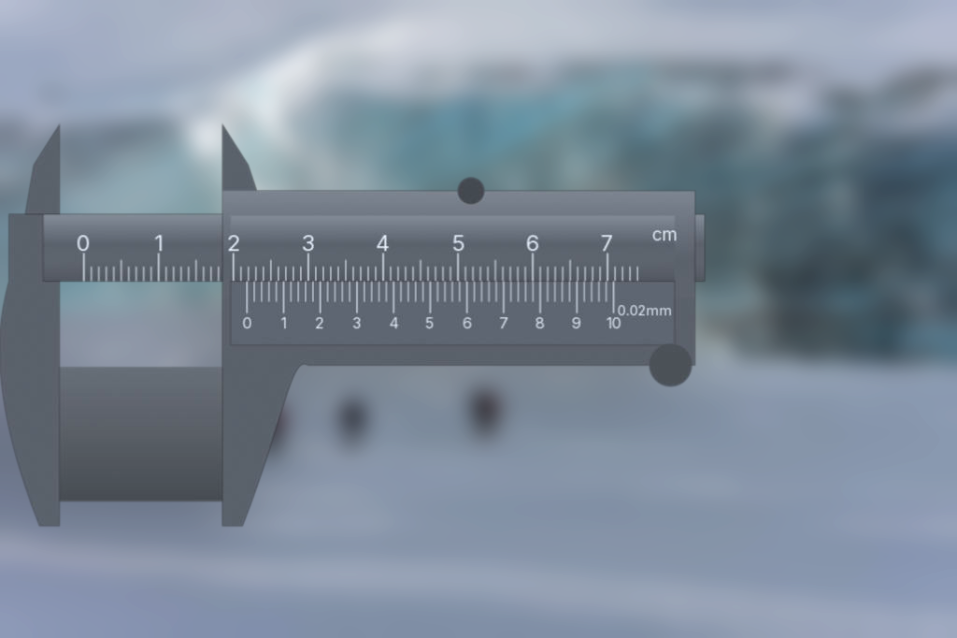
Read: 21.8mm
